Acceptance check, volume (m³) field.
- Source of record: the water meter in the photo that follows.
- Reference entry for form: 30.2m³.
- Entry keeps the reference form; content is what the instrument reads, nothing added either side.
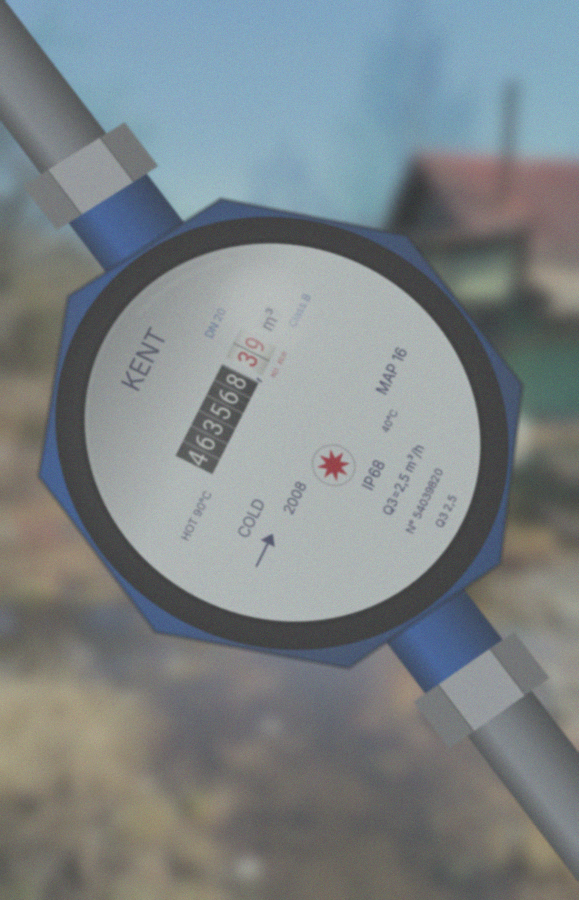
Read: 463568.39m³
